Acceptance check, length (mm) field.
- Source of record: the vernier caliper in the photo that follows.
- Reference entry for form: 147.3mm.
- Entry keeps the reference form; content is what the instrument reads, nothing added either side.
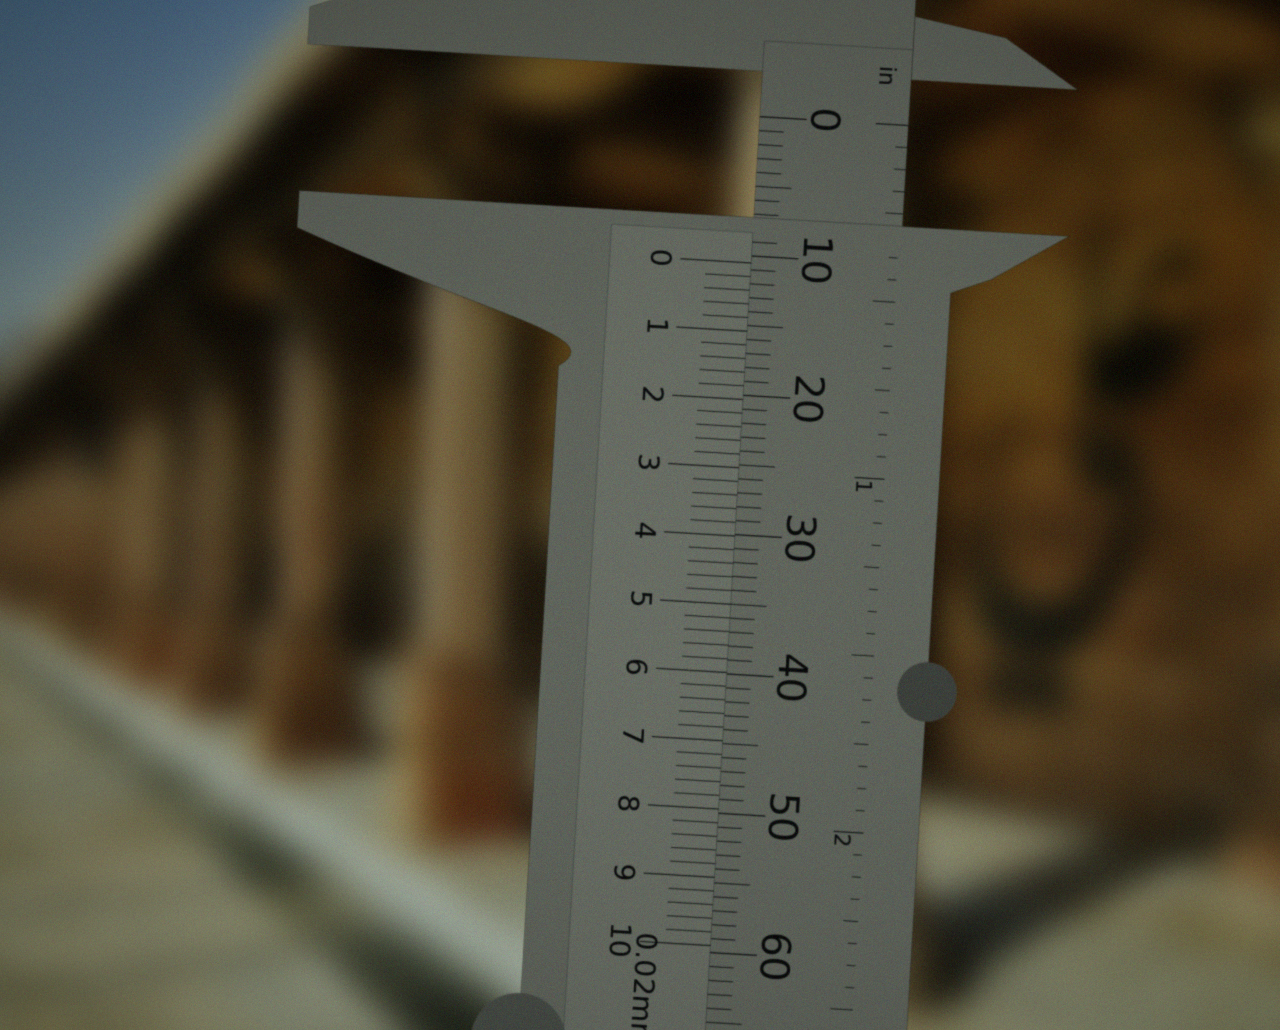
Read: 10.5mm
